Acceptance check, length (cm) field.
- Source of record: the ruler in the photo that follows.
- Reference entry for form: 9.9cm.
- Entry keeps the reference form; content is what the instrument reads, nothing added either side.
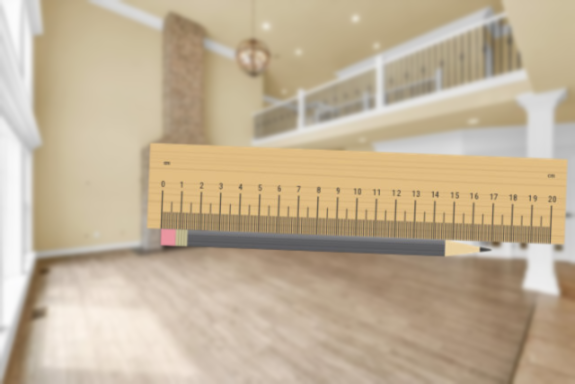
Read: 17cm
